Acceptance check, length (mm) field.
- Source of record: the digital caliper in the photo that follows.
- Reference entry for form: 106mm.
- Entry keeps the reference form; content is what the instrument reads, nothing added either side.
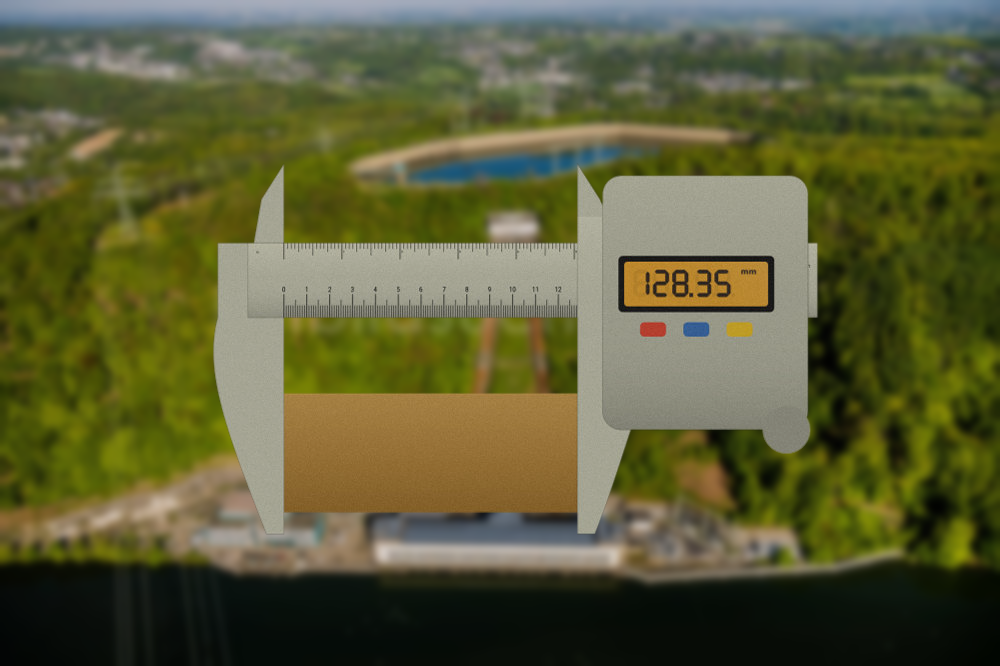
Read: 128.35mm
